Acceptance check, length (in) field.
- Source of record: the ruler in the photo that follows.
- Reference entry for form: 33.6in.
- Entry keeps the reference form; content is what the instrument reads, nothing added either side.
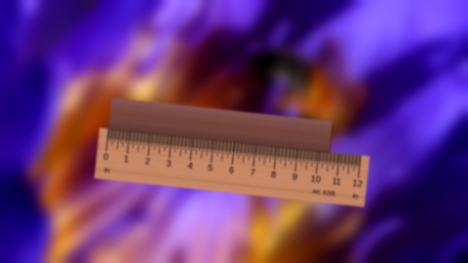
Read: 10.5in
